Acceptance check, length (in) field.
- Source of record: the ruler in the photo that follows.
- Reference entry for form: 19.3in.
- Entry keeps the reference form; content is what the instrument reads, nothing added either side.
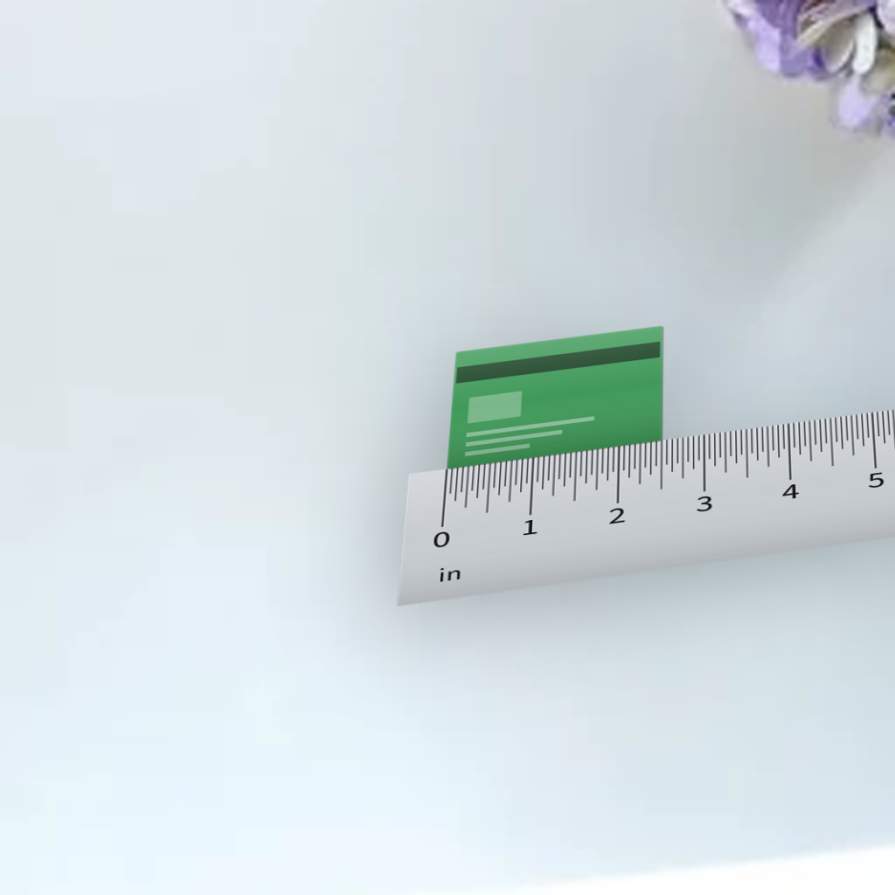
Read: 2.5in
